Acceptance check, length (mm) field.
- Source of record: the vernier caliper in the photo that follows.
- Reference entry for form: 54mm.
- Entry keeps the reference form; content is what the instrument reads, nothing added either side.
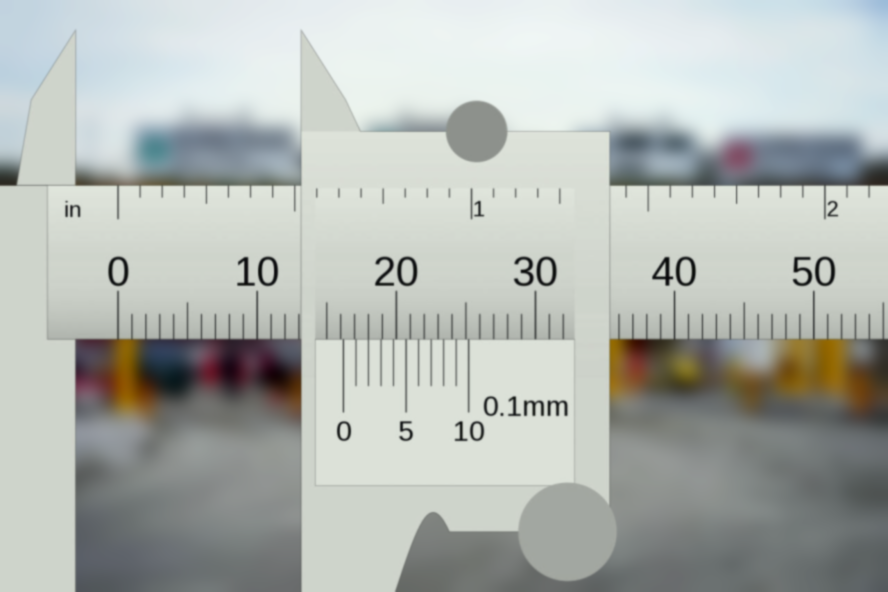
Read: 16.2mm
